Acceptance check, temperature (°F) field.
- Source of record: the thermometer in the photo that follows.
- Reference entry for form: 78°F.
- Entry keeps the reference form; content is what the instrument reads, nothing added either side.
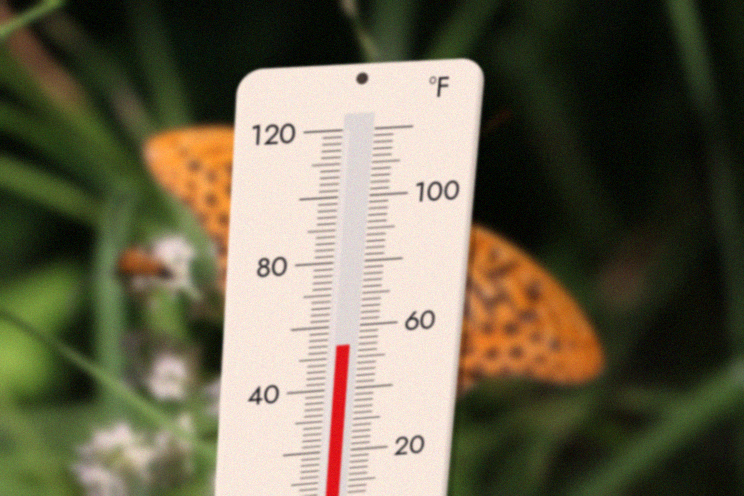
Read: 54°F
